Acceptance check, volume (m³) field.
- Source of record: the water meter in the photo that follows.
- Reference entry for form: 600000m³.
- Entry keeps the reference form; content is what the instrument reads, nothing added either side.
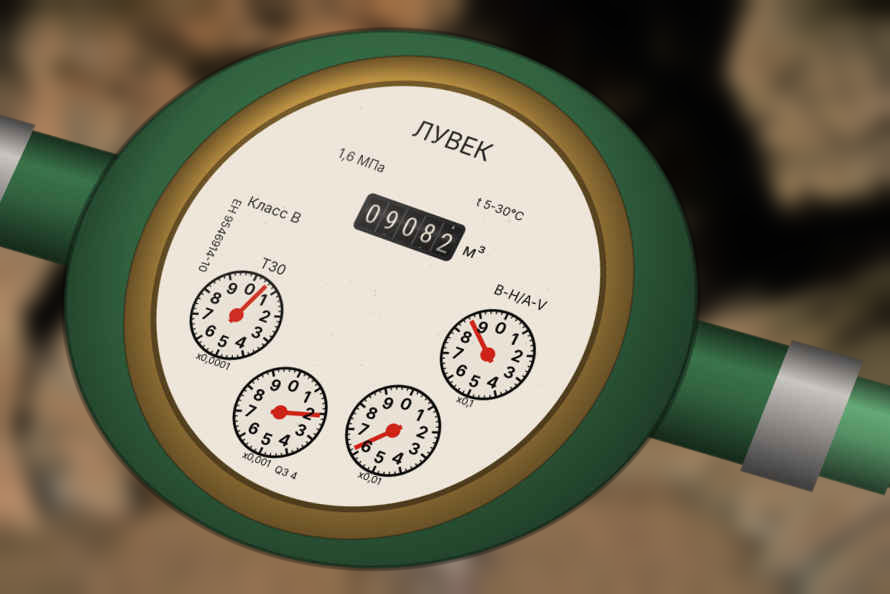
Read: 9081.8620m³
